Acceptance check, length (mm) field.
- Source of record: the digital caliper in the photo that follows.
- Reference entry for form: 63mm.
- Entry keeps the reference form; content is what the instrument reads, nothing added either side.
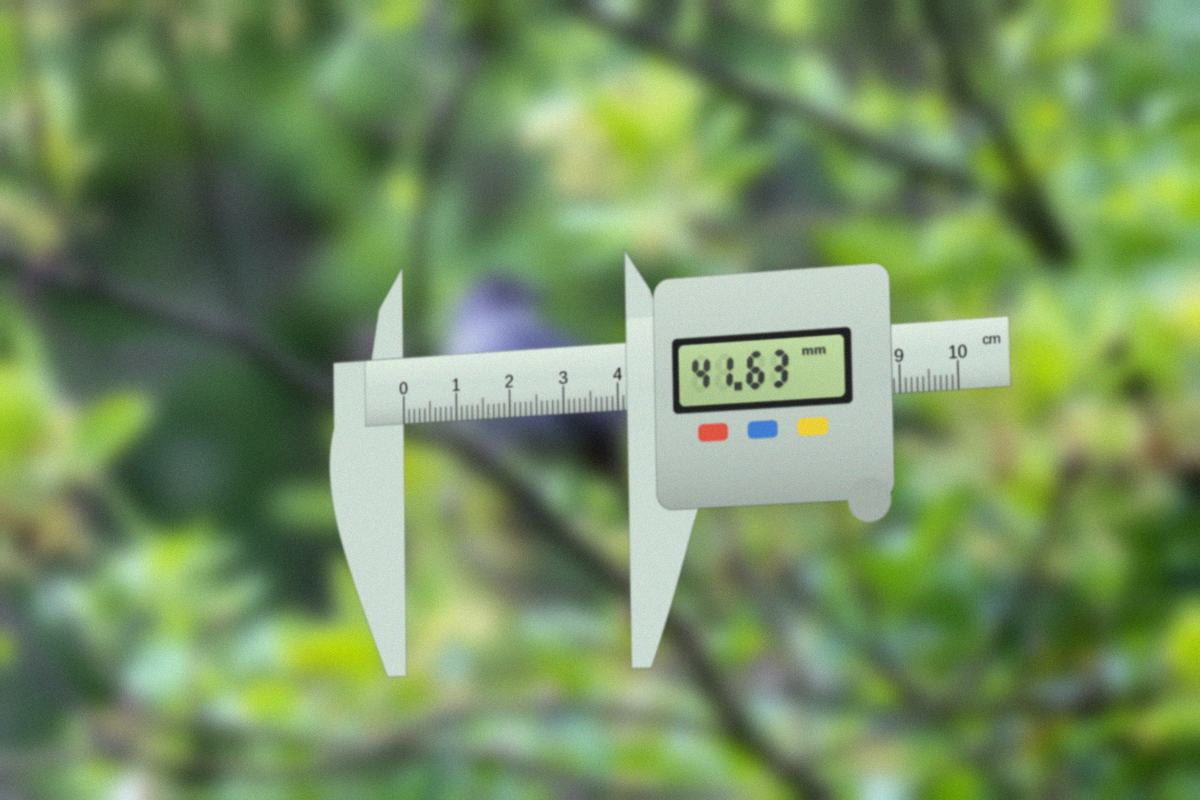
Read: 41.63mm
